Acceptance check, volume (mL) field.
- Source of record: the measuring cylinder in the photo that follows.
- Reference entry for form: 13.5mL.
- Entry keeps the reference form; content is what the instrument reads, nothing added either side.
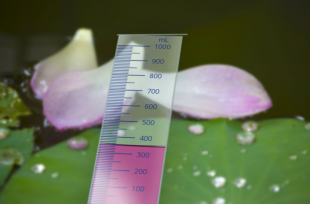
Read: 350mL
